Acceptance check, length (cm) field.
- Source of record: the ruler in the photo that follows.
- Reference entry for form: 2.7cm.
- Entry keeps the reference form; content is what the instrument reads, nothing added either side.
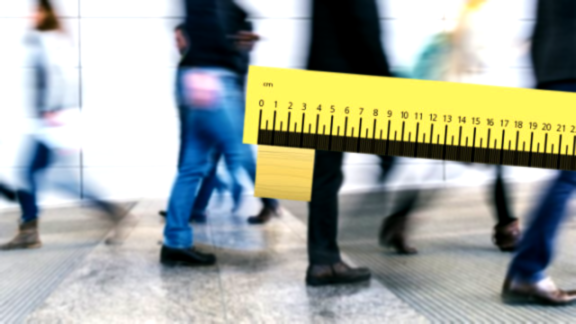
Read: 4cm
